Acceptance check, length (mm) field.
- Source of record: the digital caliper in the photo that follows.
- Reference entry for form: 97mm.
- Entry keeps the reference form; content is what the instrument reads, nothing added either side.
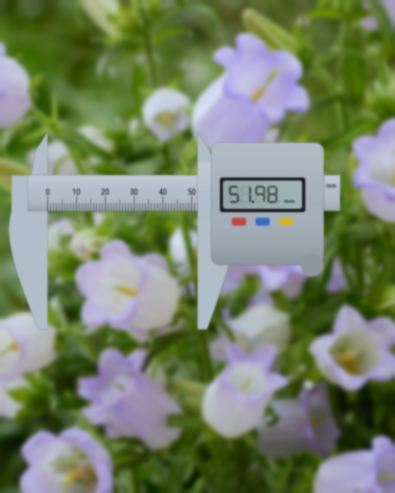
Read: 51.98mm
